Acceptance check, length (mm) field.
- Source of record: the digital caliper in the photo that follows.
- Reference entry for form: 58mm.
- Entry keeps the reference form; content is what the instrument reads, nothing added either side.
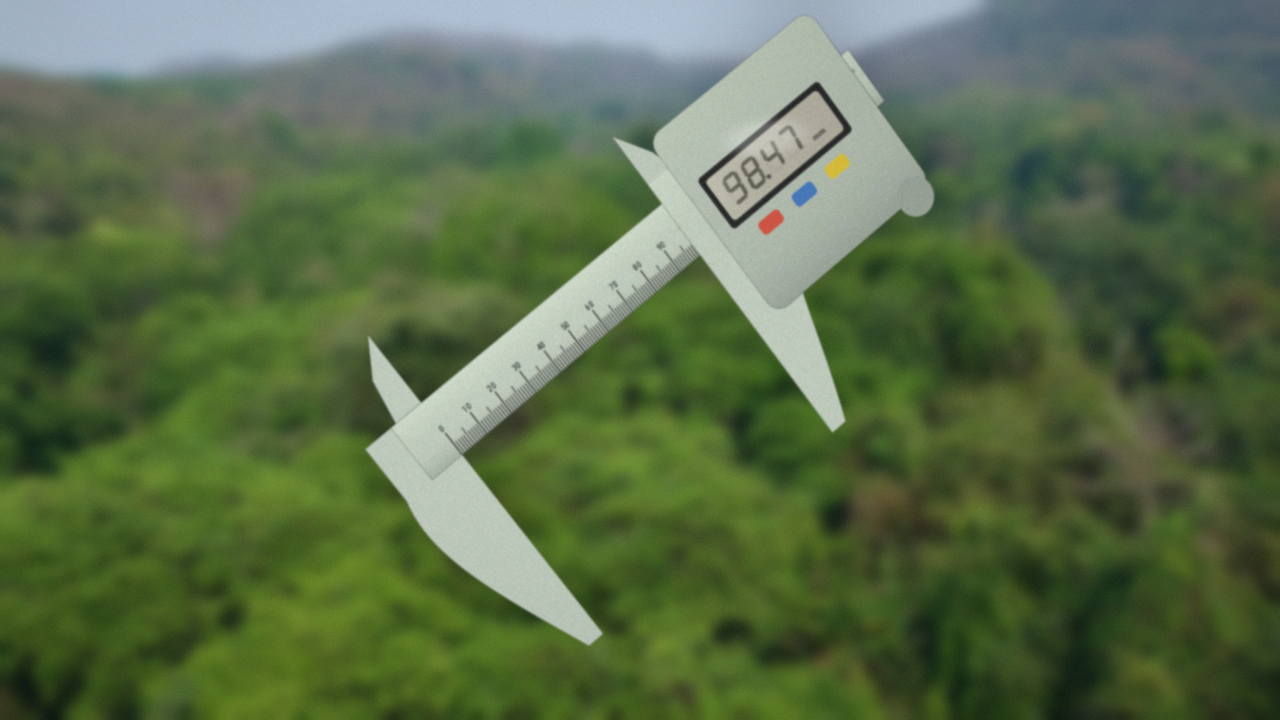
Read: 98.47mm
